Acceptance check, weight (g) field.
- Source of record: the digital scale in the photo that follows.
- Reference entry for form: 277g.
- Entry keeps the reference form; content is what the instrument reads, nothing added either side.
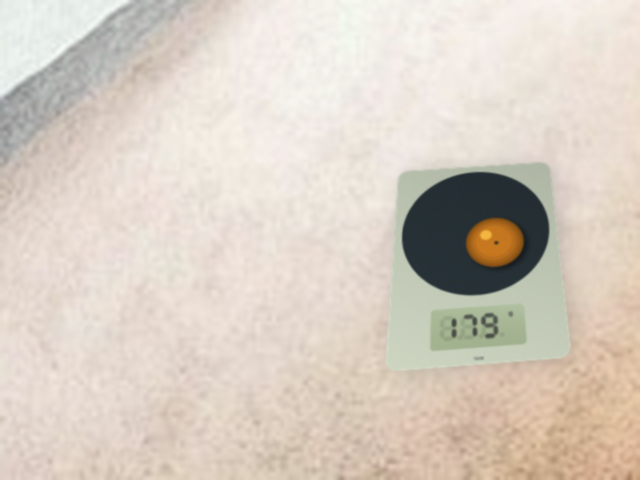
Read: 179g
